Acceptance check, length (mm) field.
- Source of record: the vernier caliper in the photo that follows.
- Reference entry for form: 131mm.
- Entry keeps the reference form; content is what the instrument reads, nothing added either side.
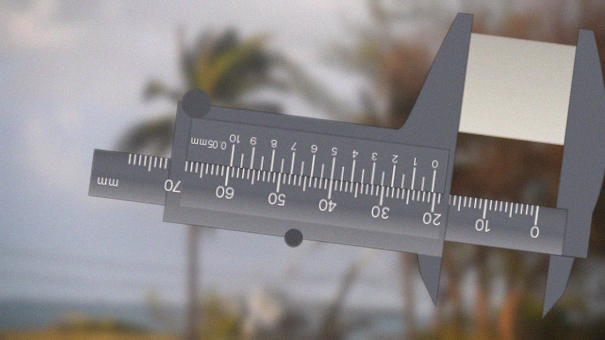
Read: 20.5mm
